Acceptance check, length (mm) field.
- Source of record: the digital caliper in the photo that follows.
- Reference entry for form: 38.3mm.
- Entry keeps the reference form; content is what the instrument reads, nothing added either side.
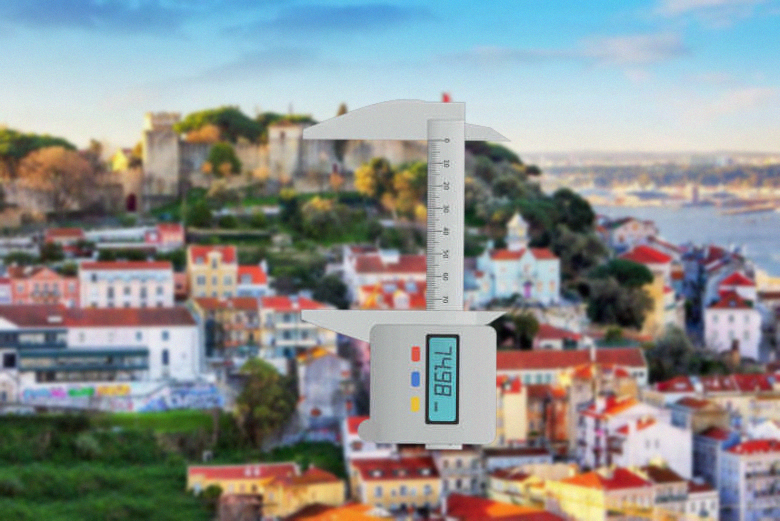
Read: 74.98mm
